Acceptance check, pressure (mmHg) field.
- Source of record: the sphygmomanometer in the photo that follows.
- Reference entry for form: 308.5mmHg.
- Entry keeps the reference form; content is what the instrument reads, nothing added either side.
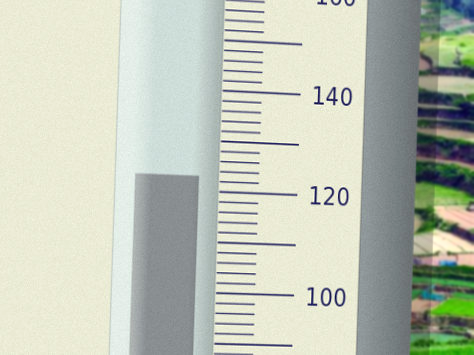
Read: 123mmHg
